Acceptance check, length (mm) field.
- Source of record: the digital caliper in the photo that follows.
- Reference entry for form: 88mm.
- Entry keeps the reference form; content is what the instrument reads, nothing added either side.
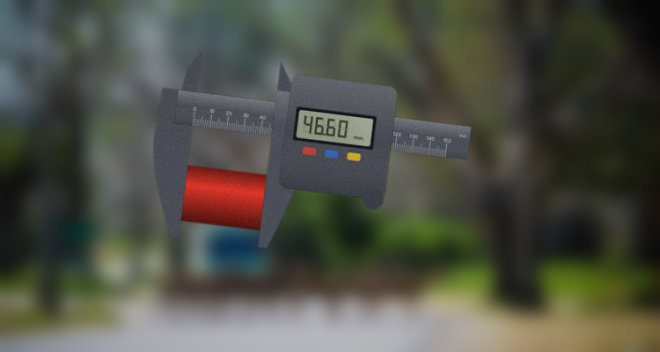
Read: 46.60mm
